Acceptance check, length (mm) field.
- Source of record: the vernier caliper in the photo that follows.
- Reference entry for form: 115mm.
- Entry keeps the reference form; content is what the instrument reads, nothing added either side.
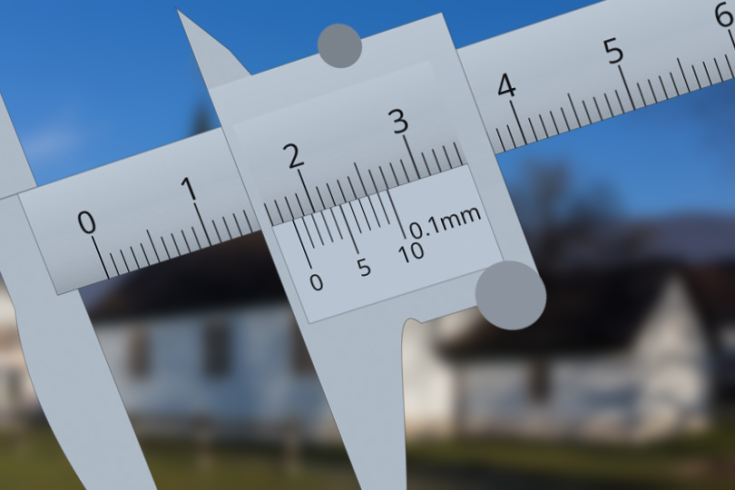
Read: 17.9mm
